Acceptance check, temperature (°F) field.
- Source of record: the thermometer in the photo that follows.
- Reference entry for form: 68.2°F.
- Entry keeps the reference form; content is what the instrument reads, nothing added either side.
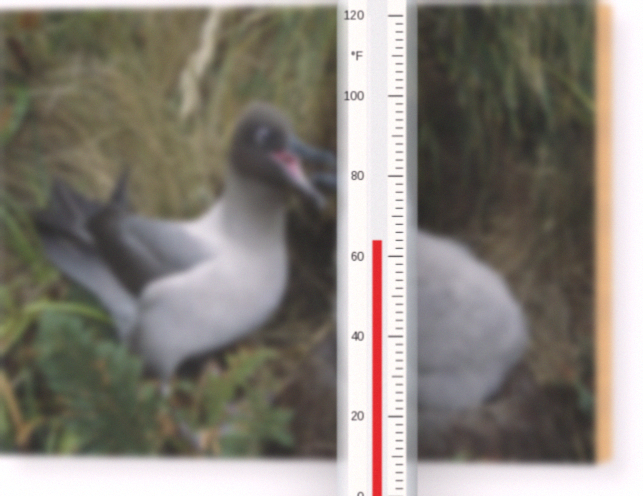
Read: 64°F
